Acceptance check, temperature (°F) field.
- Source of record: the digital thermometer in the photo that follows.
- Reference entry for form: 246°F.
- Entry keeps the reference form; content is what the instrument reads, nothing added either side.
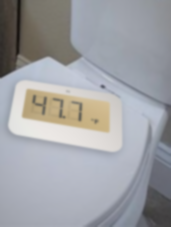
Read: 47.7°F
